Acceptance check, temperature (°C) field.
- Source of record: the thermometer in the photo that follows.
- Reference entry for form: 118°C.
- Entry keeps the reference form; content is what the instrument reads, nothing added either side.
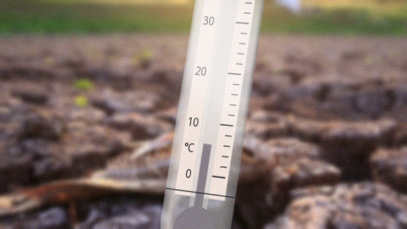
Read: 6°C
